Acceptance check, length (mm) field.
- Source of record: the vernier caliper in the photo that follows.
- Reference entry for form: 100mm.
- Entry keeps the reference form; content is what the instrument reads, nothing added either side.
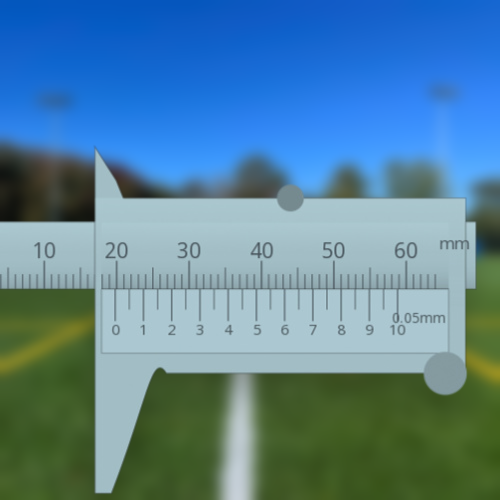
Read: 19.8mm
